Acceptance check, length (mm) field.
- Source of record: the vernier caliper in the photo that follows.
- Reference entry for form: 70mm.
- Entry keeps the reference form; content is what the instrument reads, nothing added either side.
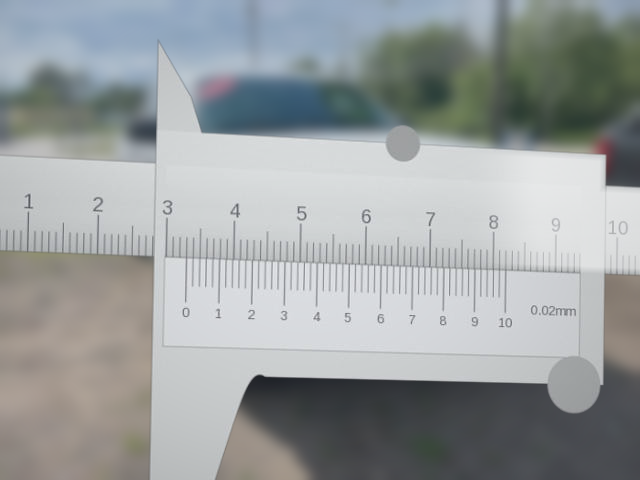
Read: 33.0mm
